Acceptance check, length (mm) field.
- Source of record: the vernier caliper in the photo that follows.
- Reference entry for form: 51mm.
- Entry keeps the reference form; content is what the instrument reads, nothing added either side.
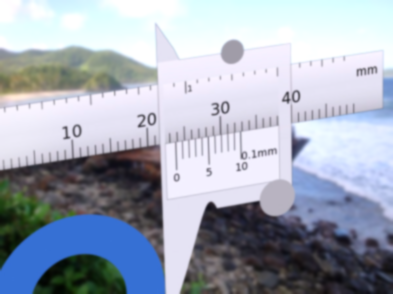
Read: 23.8mm
